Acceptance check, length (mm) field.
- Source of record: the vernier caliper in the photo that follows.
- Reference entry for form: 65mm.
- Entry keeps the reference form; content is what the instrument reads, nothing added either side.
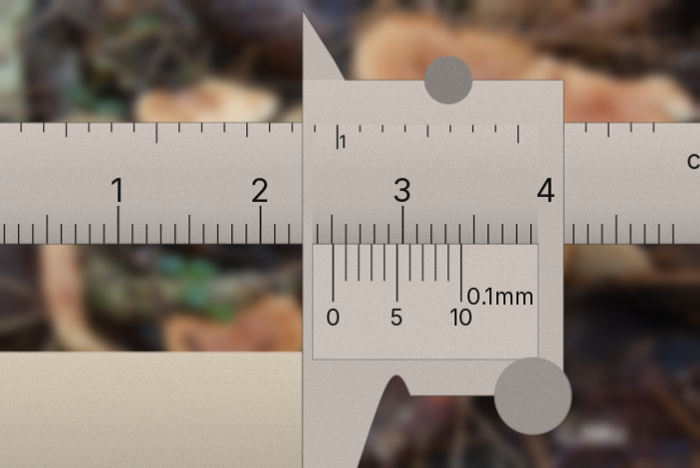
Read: 25.1mm
